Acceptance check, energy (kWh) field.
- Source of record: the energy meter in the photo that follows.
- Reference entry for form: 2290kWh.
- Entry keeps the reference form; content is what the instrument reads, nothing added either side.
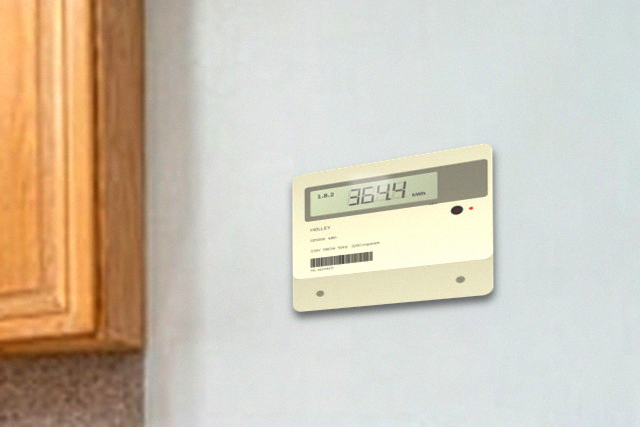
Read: 364.4kWh
